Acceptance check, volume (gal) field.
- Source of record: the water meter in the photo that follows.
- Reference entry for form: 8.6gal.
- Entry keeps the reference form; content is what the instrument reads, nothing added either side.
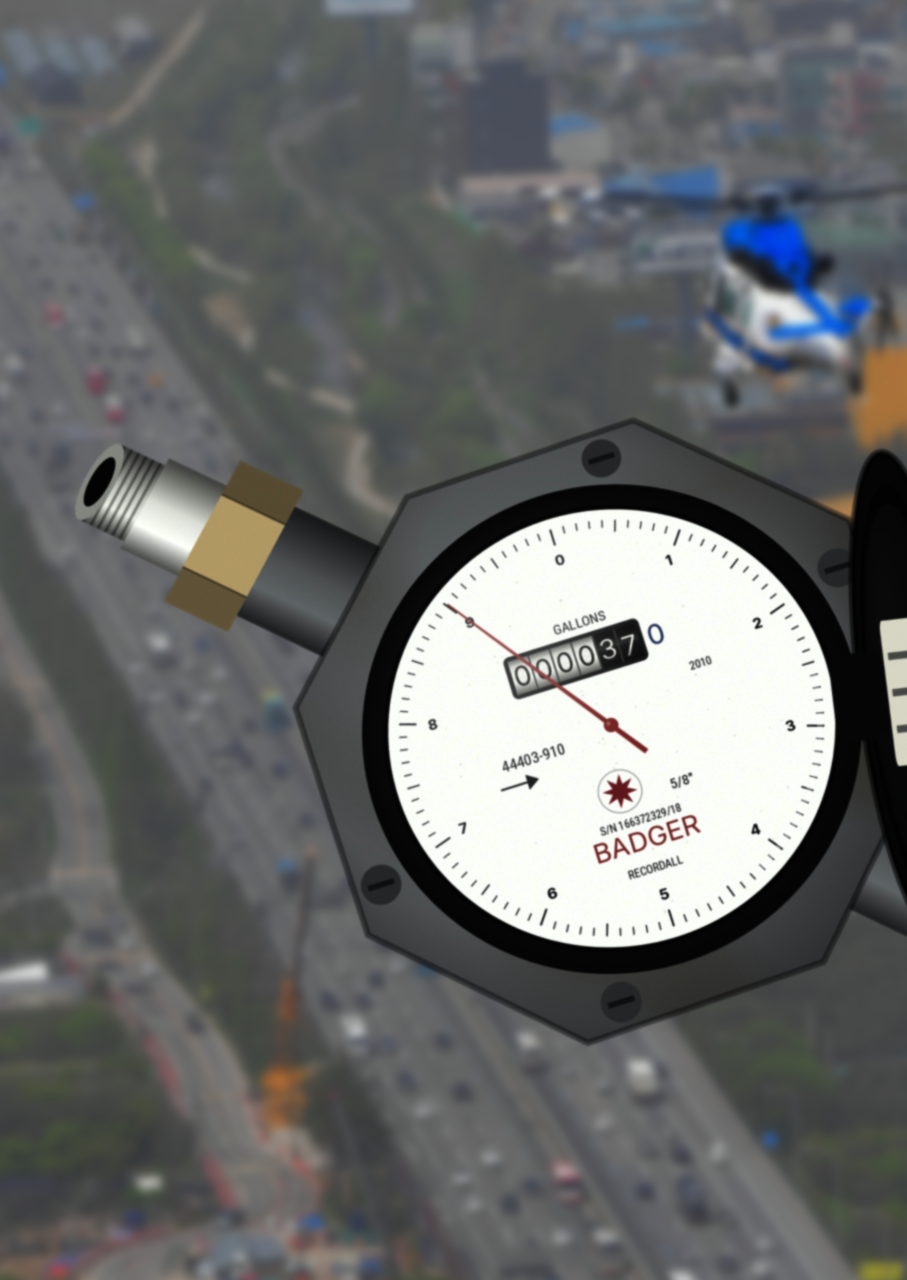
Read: 369.0gal
